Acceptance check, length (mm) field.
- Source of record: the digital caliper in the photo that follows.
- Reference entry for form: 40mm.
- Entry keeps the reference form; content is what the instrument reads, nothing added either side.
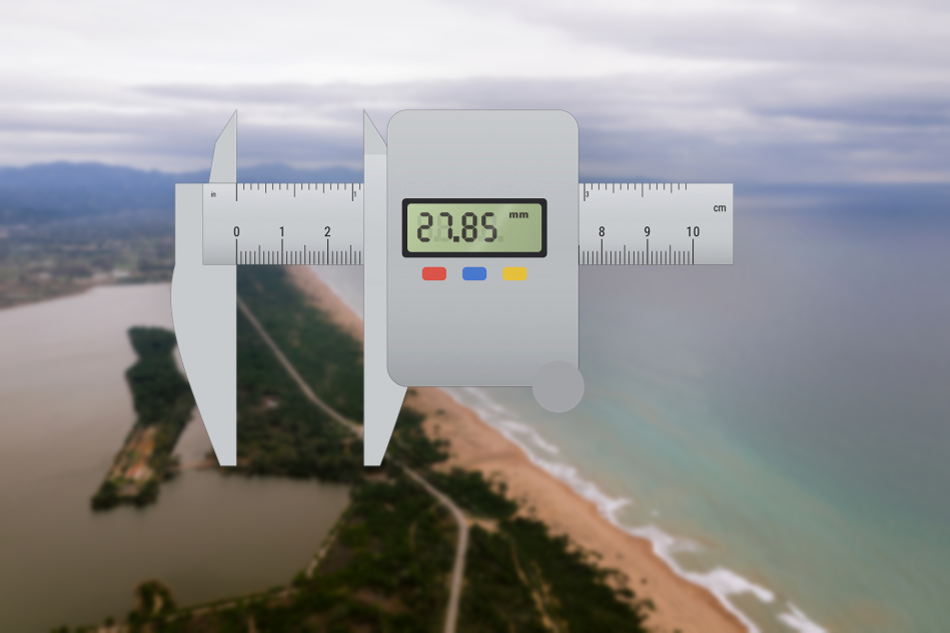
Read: 27.85mm
